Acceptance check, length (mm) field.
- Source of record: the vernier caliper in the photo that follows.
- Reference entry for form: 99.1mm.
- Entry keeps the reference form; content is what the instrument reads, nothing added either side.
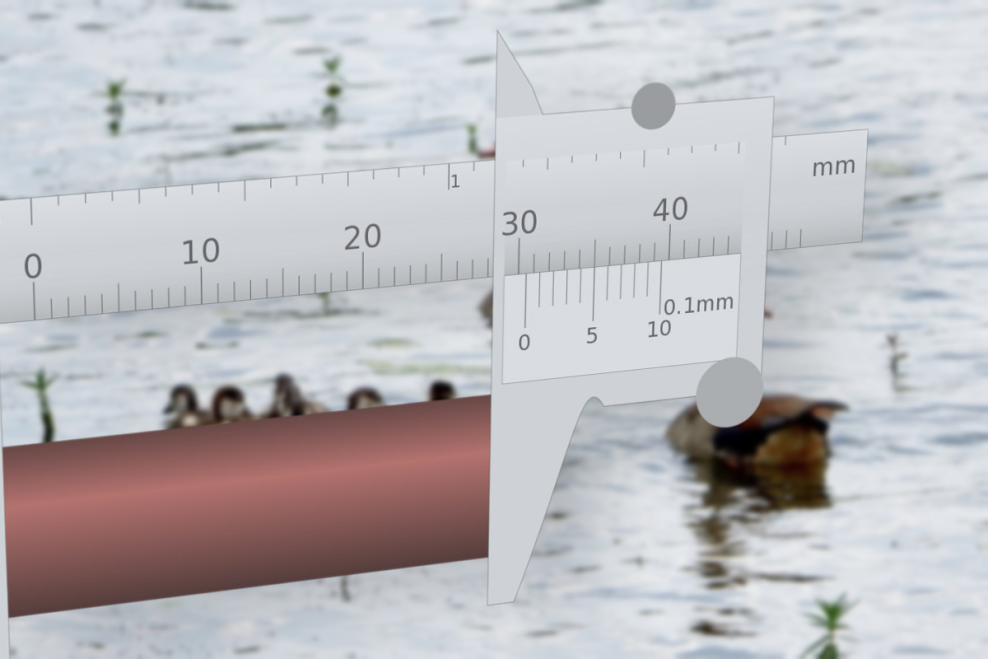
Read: 30.5mm
